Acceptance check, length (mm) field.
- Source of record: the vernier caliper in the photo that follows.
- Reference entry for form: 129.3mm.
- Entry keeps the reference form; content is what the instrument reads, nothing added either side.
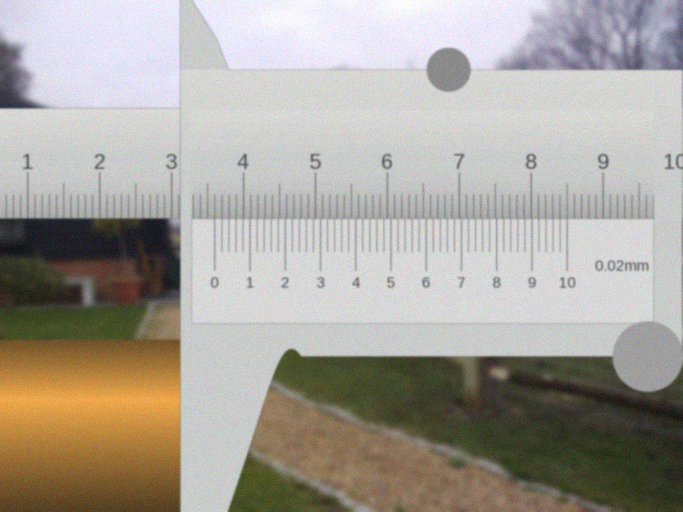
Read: 36.0mm
